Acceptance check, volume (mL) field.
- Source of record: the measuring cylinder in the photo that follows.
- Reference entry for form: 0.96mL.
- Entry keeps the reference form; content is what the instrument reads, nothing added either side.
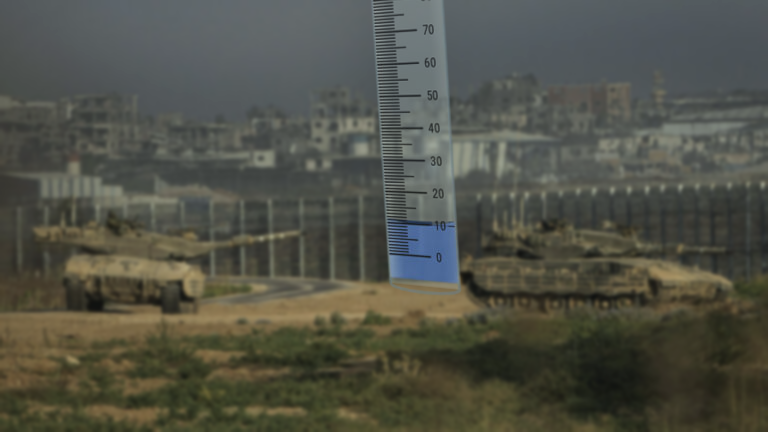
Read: 10mL
